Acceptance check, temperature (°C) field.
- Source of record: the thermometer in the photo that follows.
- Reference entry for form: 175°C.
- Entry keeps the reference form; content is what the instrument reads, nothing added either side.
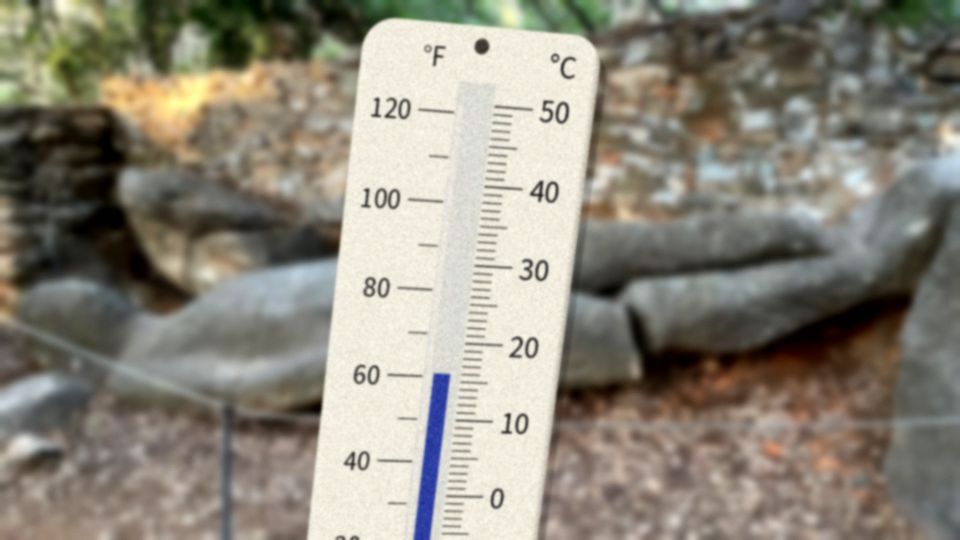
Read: 16°C
